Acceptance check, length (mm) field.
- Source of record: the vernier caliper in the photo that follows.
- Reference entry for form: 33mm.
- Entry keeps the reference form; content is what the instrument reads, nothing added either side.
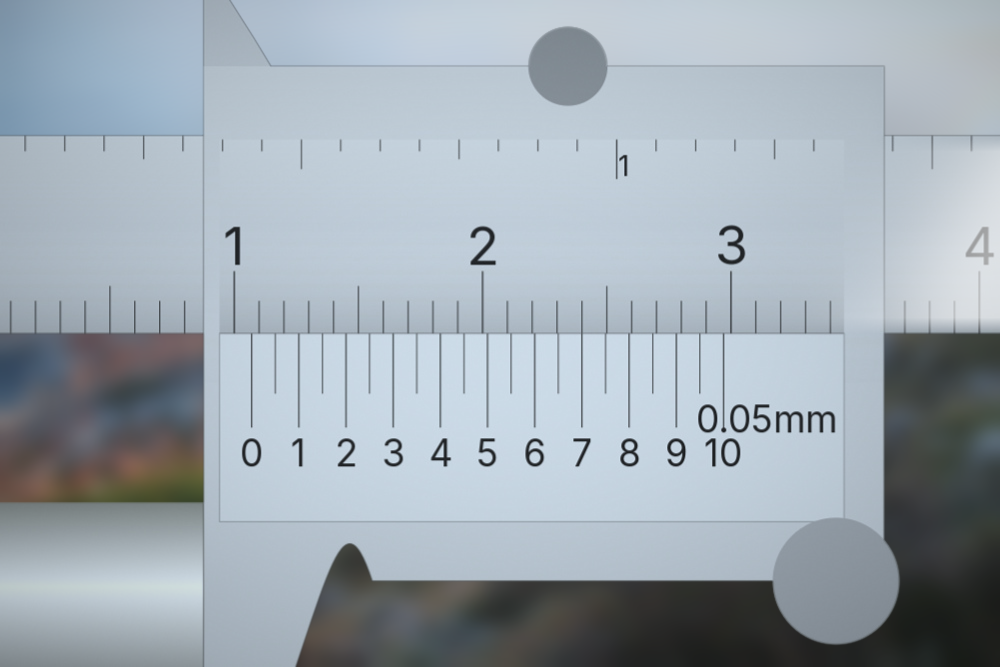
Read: 10.70mm
